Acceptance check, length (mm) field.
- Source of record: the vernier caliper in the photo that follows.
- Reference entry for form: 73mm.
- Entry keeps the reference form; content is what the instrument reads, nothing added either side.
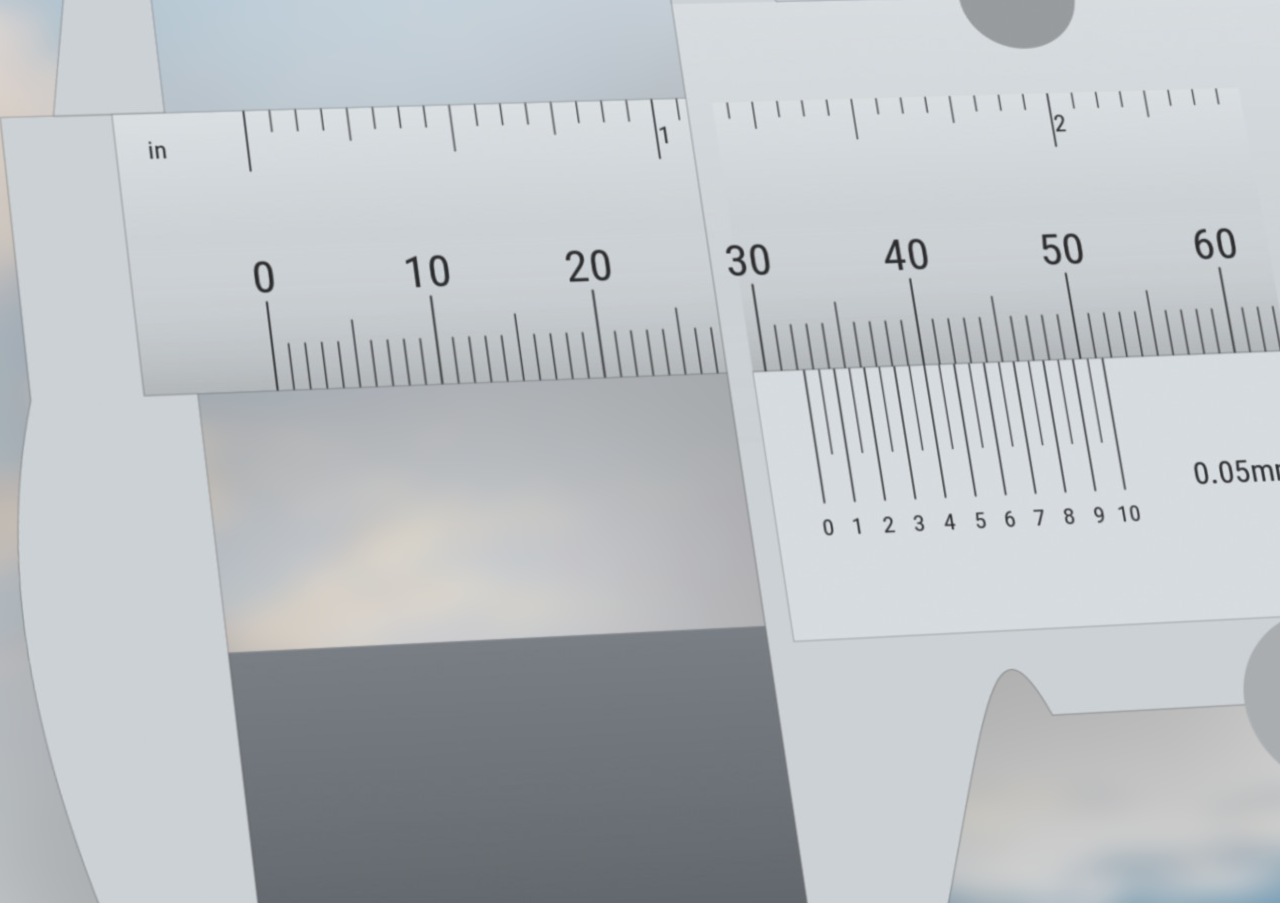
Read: 32.4mm
